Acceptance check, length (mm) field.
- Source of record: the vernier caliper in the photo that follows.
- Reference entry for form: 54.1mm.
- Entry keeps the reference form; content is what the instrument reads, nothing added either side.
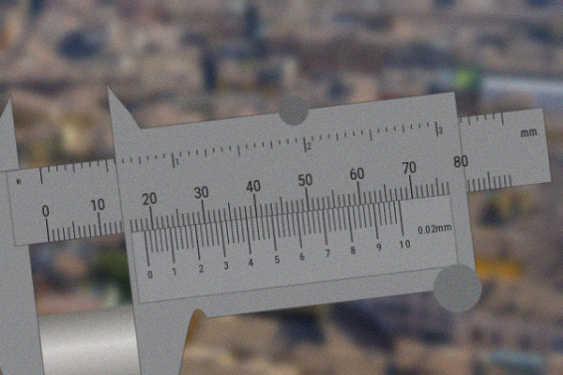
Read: 18.4mm
